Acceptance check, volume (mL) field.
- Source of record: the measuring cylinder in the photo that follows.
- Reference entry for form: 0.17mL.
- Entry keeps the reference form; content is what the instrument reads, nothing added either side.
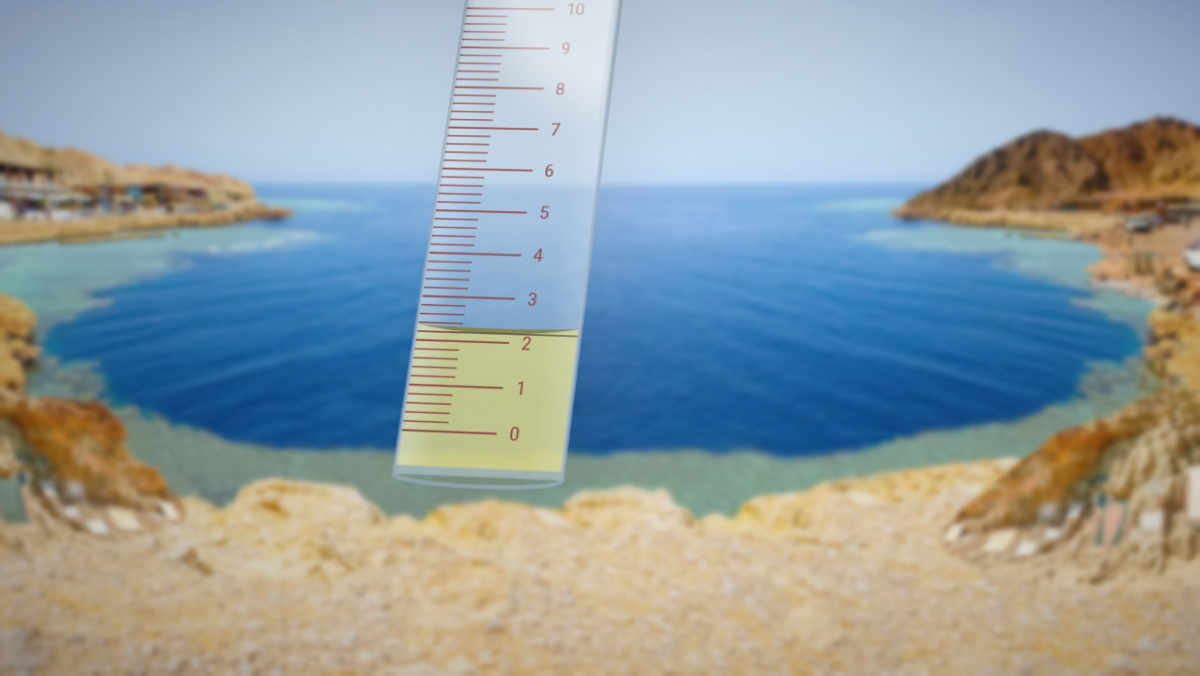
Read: 2.2mL
